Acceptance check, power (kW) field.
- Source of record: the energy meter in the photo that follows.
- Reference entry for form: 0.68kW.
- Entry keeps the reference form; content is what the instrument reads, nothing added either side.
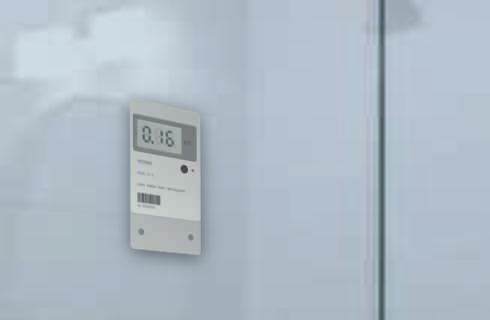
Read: 0.16kW
